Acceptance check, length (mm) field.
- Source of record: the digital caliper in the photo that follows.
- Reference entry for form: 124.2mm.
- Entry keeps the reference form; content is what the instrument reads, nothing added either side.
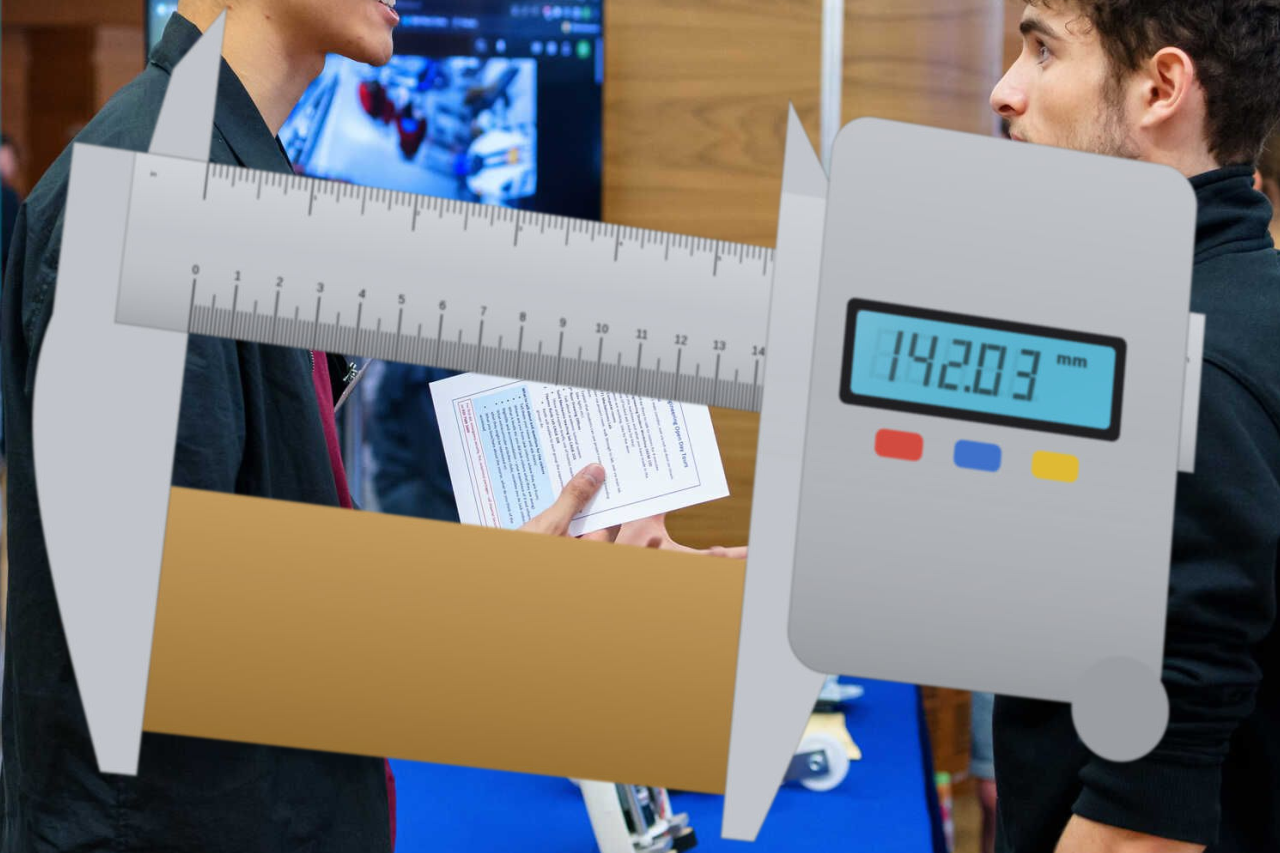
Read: 142.03mm
